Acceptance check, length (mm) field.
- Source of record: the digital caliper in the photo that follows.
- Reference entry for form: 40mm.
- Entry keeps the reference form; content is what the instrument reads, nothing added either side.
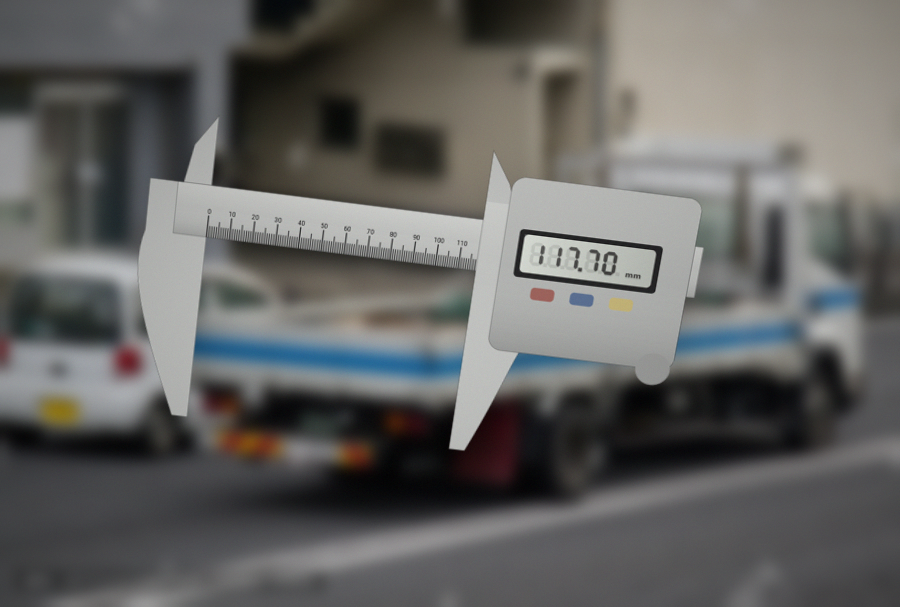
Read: 117.70mm
